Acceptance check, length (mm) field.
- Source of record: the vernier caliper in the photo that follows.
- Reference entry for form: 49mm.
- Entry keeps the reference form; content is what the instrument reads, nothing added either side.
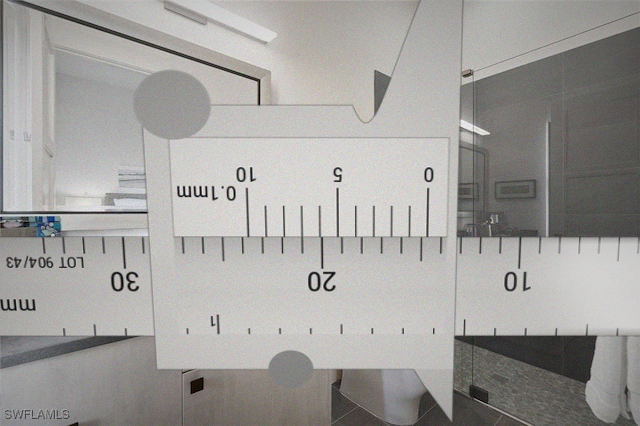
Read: 14.7mm
